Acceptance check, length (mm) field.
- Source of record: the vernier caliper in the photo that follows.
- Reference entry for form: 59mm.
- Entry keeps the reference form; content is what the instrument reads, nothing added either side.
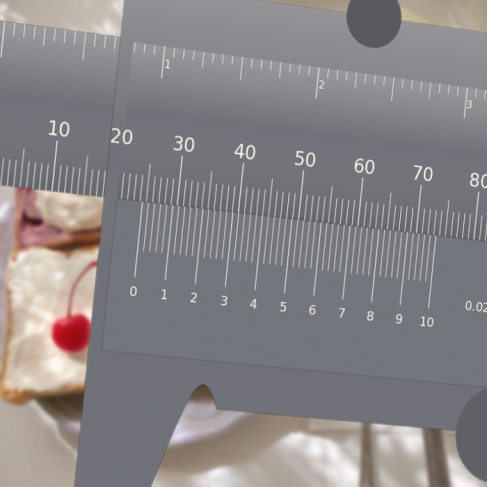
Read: 24.4mm
